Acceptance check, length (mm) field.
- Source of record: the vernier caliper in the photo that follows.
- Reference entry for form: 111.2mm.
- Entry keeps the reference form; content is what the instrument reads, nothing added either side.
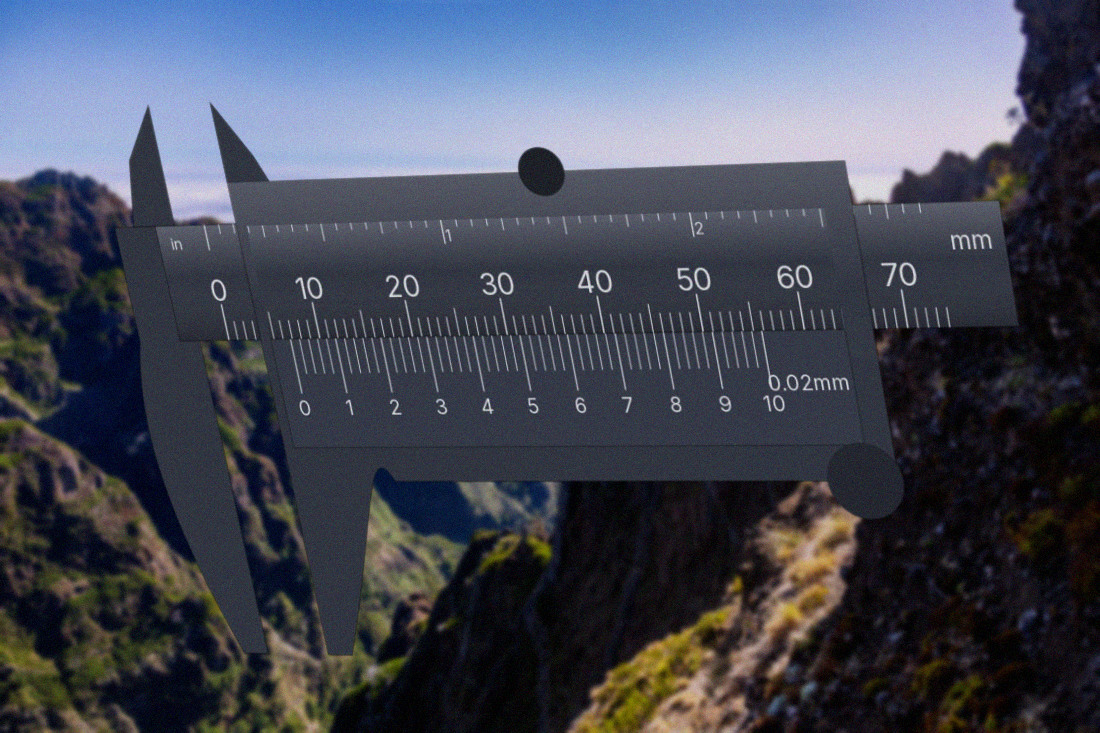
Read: 6.8mm
